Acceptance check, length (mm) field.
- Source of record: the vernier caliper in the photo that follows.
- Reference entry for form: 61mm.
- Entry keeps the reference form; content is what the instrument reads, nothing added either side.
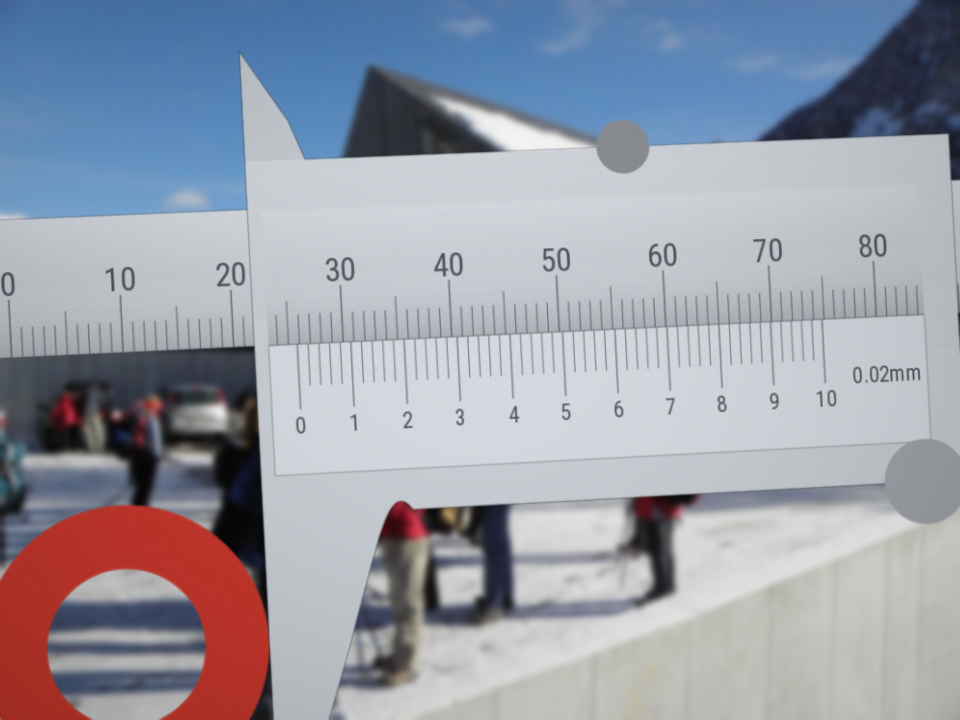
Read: 25.8mm
